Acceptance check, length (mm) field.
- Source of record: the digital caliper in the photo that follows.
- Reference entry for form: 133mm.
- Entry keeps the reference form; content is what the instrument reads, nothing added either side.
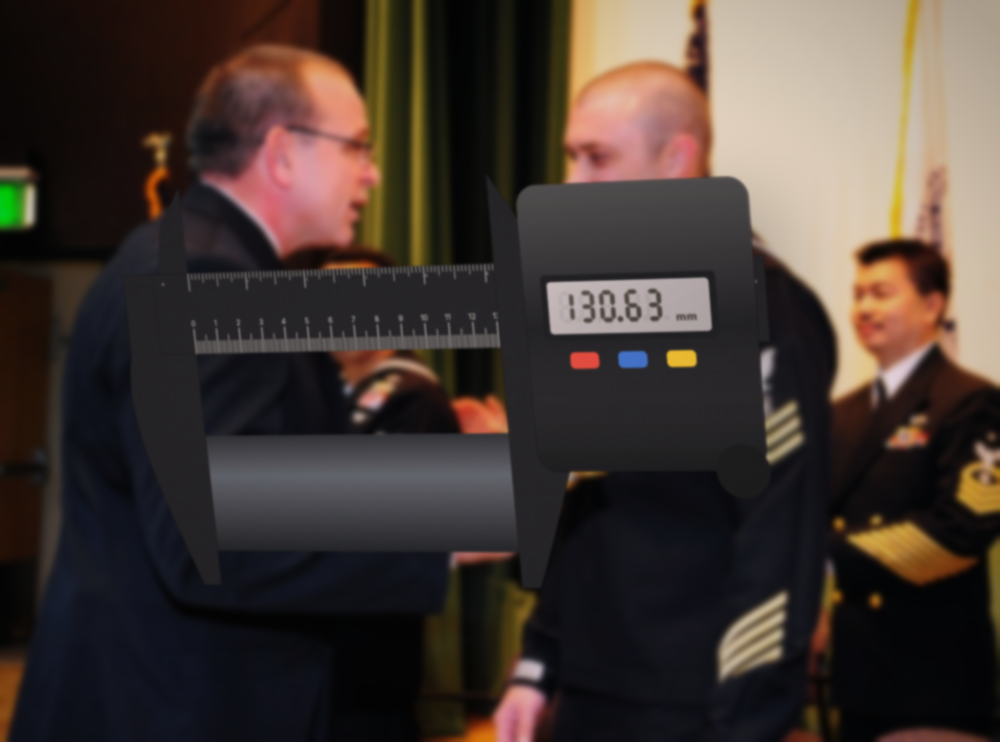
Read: 130.63mm
